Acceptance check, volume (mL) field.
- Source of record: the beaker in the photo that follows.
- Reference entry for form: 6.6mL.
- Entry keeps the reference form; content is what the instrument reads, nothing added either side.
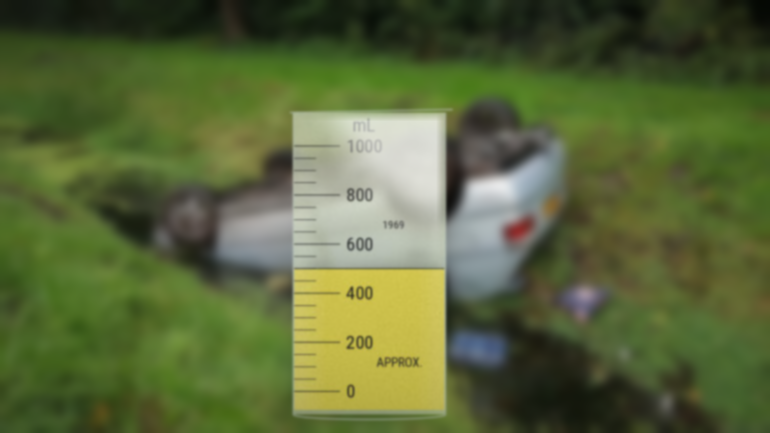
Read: 500mL
